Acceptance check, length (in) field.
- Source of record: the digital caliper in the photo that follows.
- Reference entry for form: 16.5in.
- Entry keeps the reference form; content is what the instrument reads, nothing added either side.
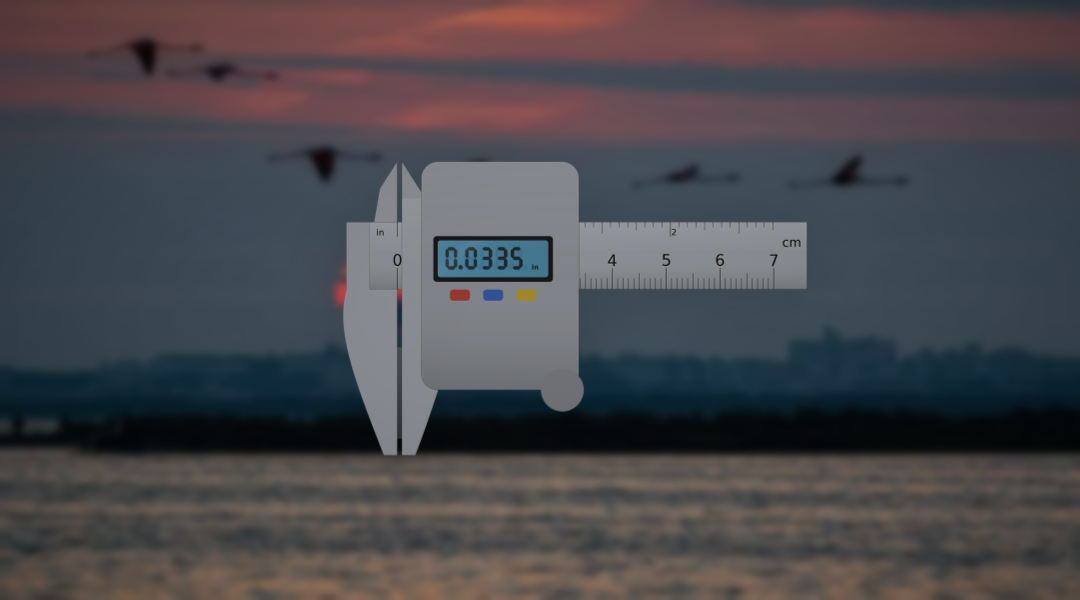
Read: 0.0335in
